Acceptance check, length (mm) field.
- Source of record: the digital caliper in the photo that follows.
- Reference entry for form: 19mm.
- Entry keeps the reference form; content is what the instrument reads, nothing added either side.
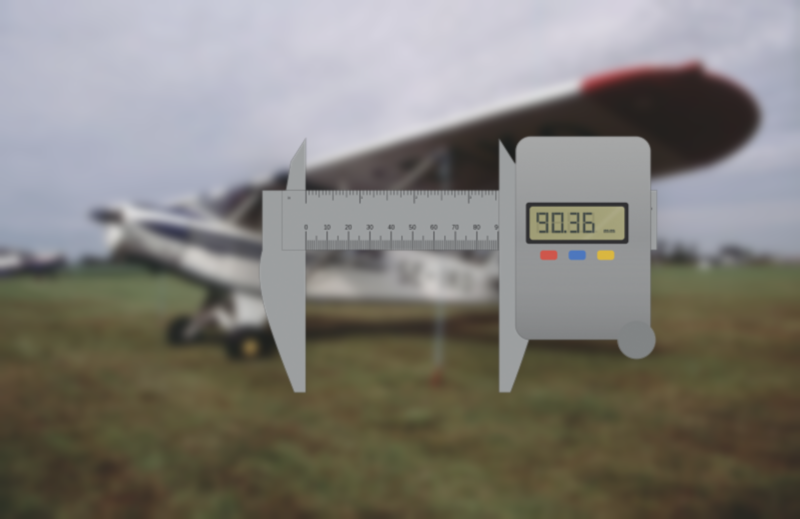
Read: 90.36mm
